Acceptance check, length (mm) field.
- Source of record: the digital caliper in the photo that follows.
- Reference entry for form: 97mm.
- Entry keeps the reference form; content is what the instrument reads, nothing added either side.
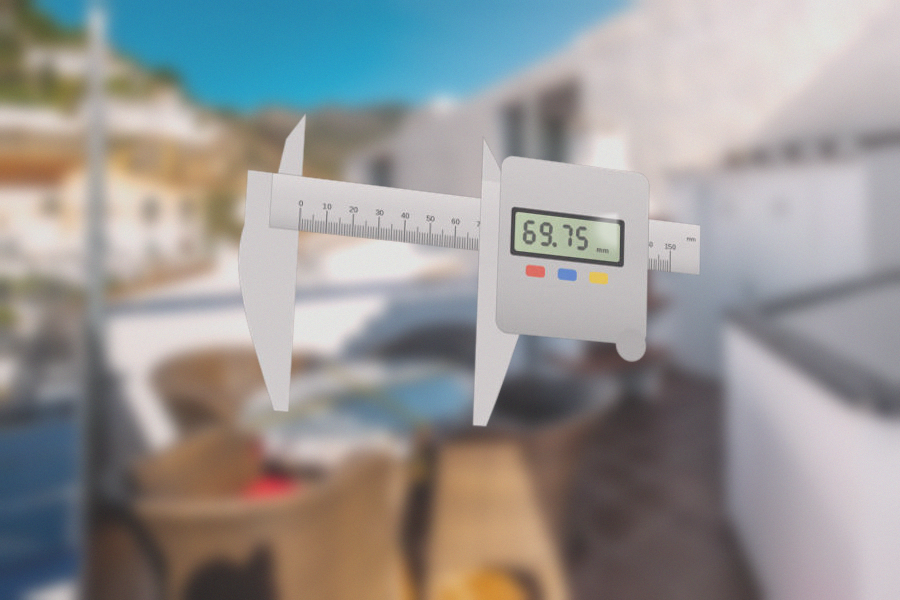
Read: 69.75mm
